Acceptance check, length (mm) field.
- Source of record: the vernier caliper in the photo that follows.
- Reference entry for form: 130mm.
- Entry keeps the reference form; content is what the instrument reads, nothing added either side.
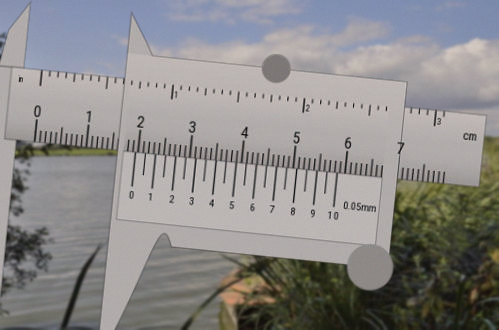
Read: 19.5mm
